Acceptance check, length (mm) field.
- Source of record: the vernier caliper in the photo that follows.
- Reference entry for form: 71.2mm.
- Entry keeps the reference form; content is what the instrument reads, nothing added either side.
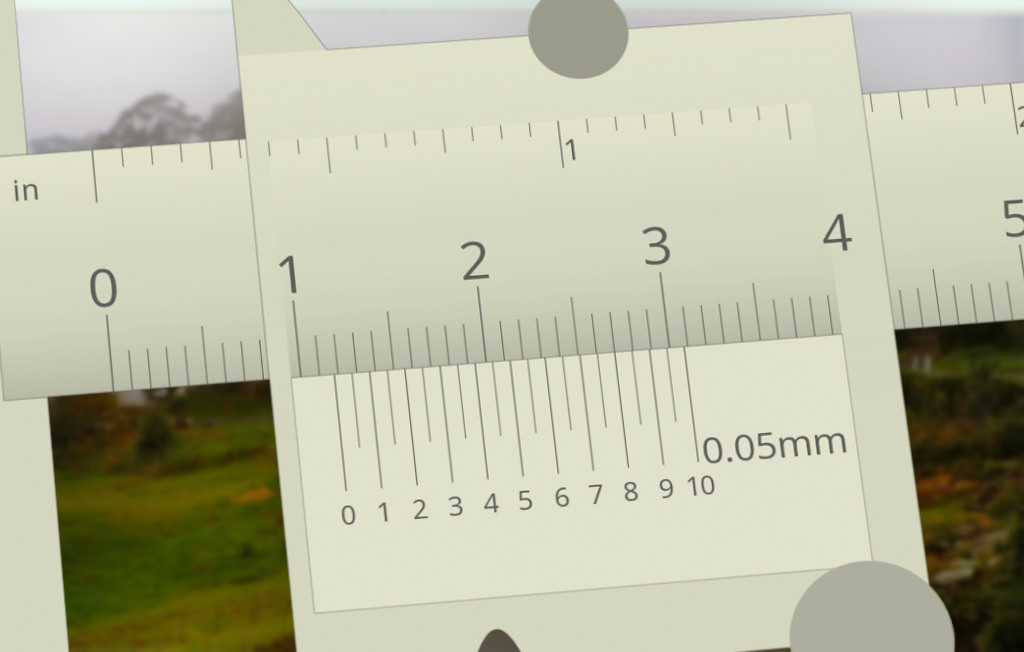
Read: 11.8mm
